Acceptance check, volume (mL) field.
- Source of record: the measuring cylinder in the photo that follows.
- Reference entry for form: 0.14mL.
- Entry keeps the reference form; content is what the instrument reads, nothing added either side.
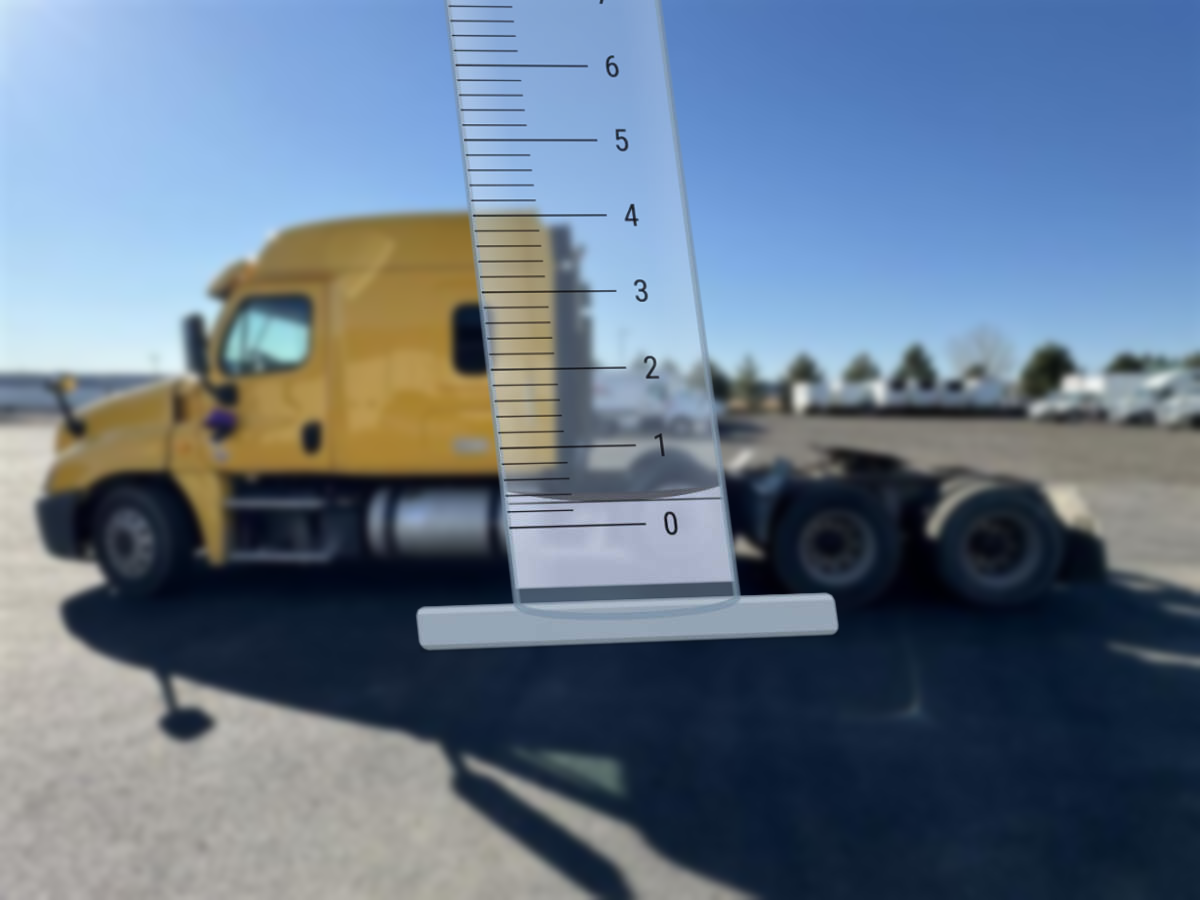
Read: 0.3mL
